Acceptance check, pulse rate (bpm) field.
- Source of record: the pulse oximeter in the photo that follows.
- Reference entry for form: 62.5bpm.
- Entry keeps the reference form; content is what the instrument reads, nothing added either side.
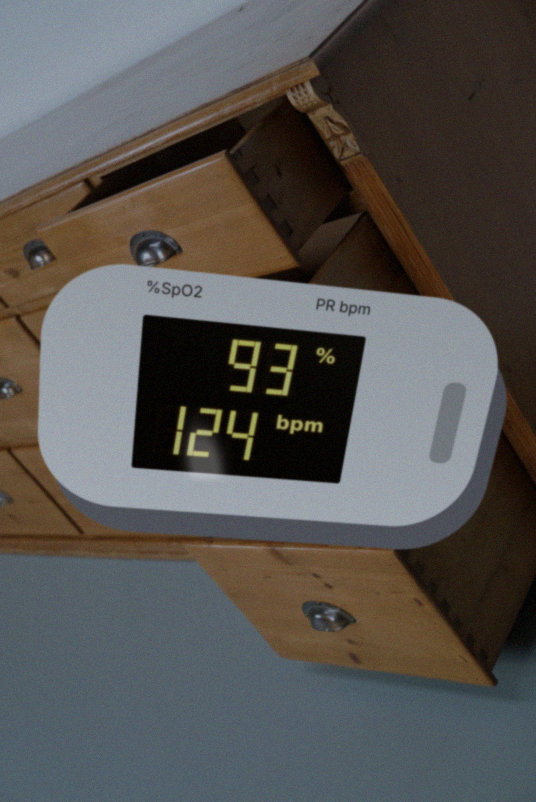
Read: 124bpm
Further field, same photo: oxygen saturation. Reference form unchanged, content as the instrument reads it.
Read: 93%
